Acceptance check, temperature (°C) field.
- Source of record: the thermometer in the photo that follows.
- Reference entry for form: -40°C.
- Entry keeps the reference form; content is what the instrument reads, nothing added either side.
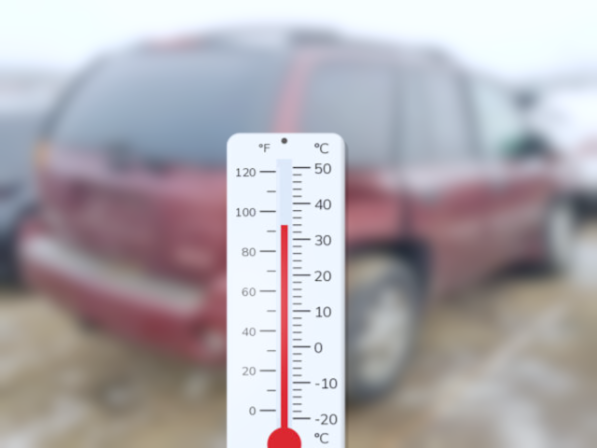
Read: 34°C
